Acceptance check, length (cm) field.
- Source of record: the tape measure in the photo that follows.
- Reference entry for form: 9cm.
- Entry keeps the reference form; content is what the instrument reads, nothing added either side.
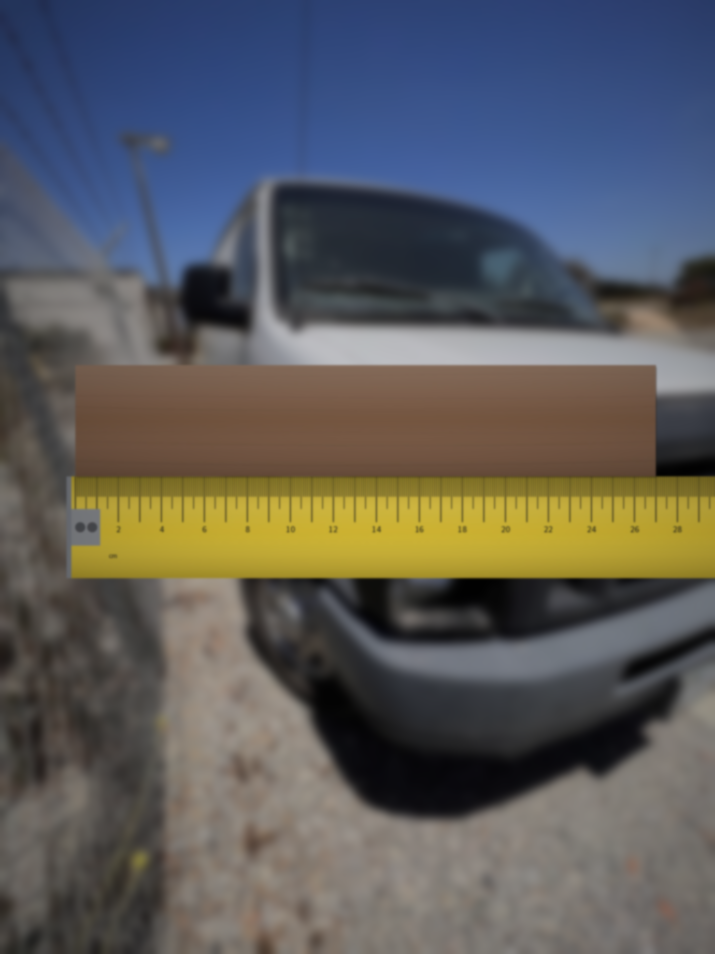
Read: 27cm
